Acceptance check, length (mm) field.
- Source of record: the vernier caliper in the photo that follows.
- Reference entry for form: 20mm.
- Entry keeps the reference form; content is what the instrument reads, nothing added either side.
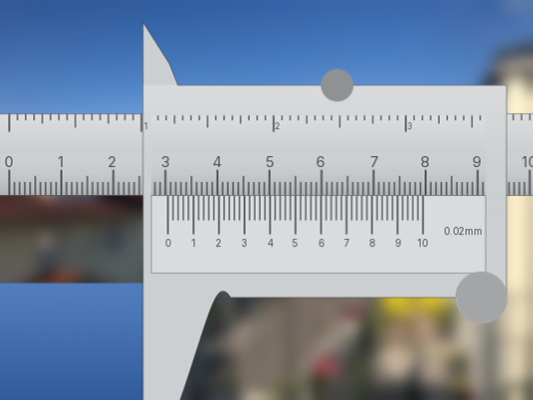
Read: 30.5mm
